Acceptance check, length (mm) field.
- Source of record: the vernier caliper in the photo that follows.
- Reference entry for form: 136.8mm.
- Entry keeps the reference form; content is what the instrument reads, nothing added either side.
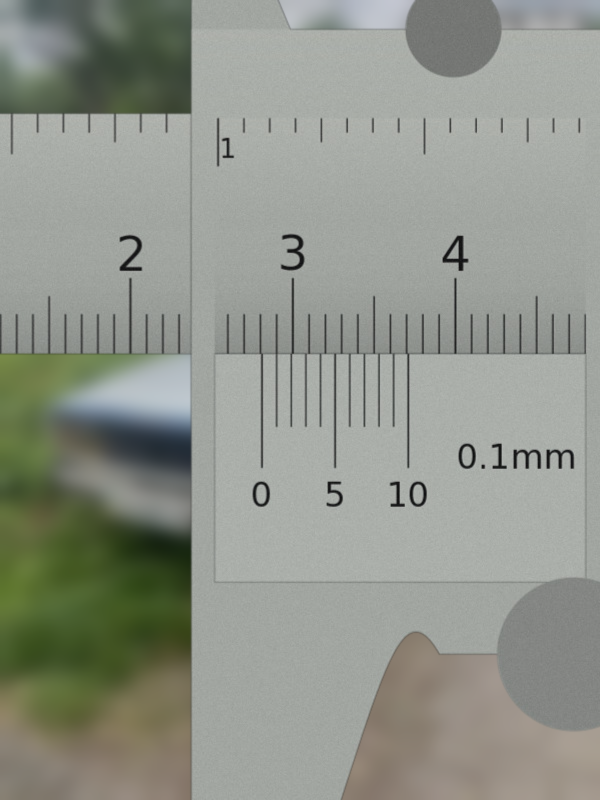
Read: 28.1mm
